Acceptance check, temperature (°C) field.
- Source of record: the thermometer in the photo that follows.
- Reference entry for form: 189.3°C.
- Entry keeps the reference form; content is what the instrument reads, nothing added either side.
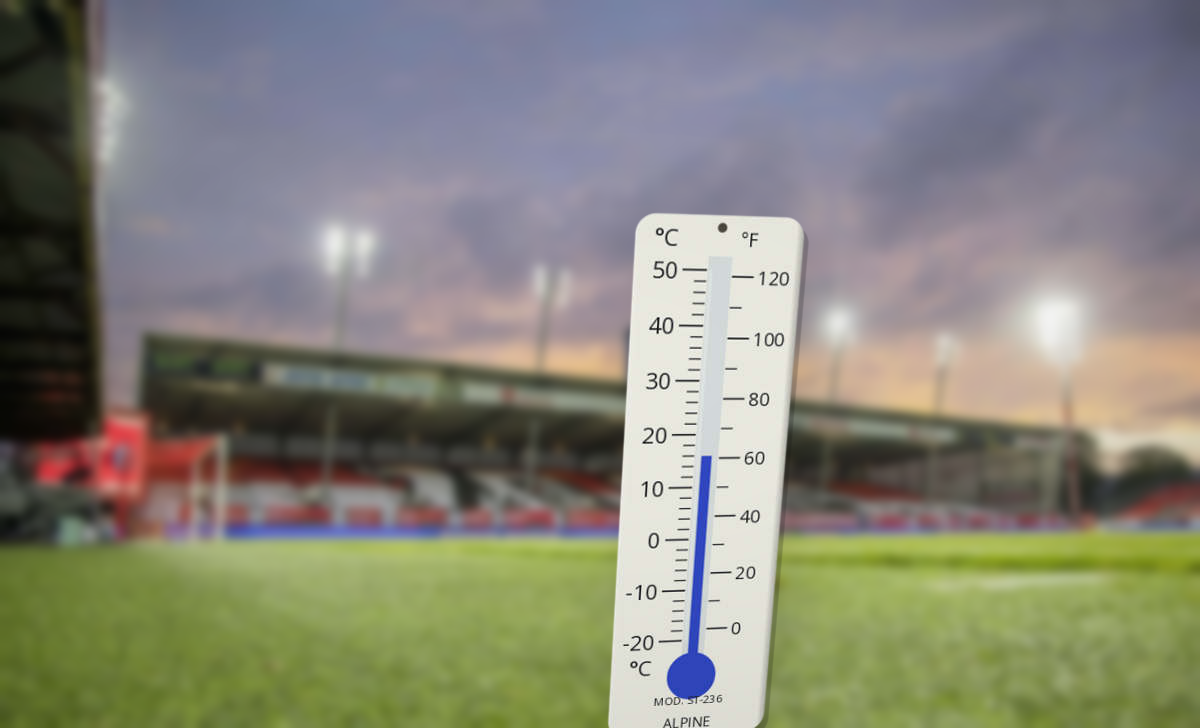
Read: 16°C
